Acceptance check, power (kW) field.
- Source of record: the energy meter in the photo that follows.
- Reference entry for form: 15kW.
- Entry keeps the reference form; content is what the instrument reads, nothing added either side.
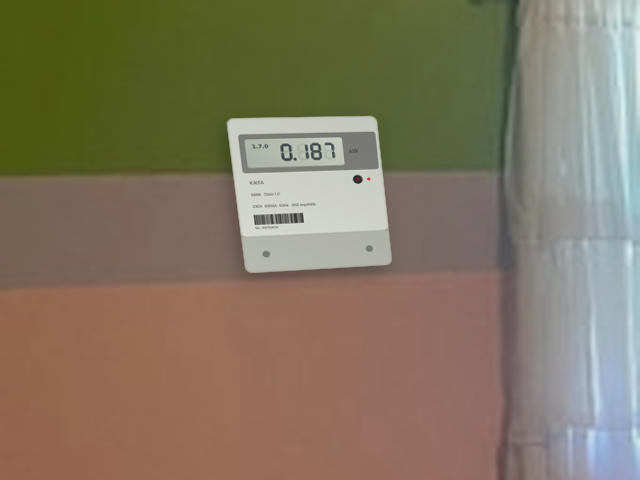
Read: 0.187kW
